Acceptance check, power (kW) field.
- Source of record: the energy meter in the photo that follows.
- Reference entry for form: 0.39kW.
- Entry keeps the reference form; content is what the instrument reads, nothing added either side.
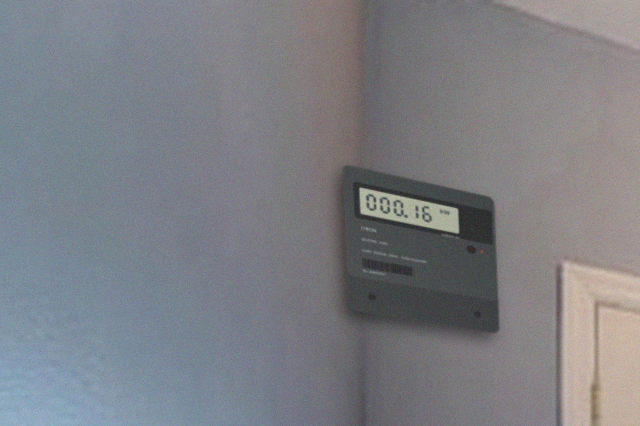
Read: 0.16kW
